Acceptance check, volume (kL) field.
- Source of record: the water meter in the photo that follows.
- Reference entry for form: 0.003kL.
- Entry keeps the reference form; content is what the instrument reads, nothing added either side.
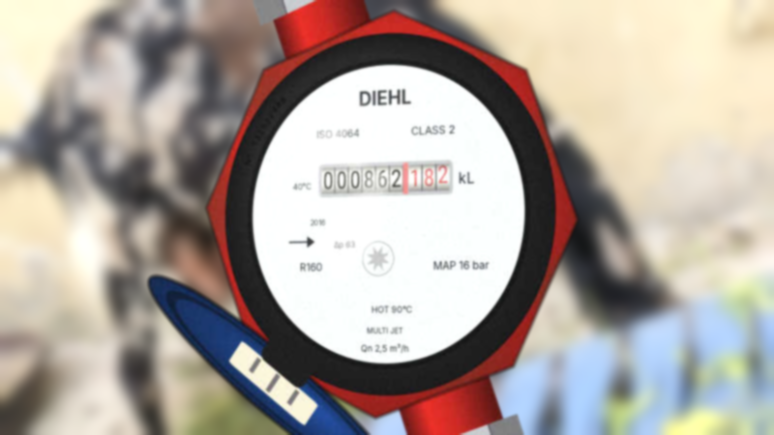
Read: 862.182kL
